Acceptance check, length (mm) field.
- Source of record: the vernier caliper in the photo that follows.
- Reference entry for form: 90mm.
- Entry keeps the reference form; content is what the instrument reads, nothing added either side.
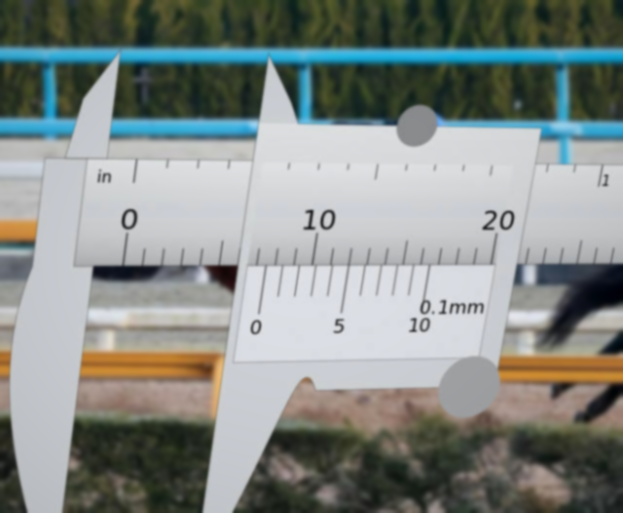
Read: 7.5mm
